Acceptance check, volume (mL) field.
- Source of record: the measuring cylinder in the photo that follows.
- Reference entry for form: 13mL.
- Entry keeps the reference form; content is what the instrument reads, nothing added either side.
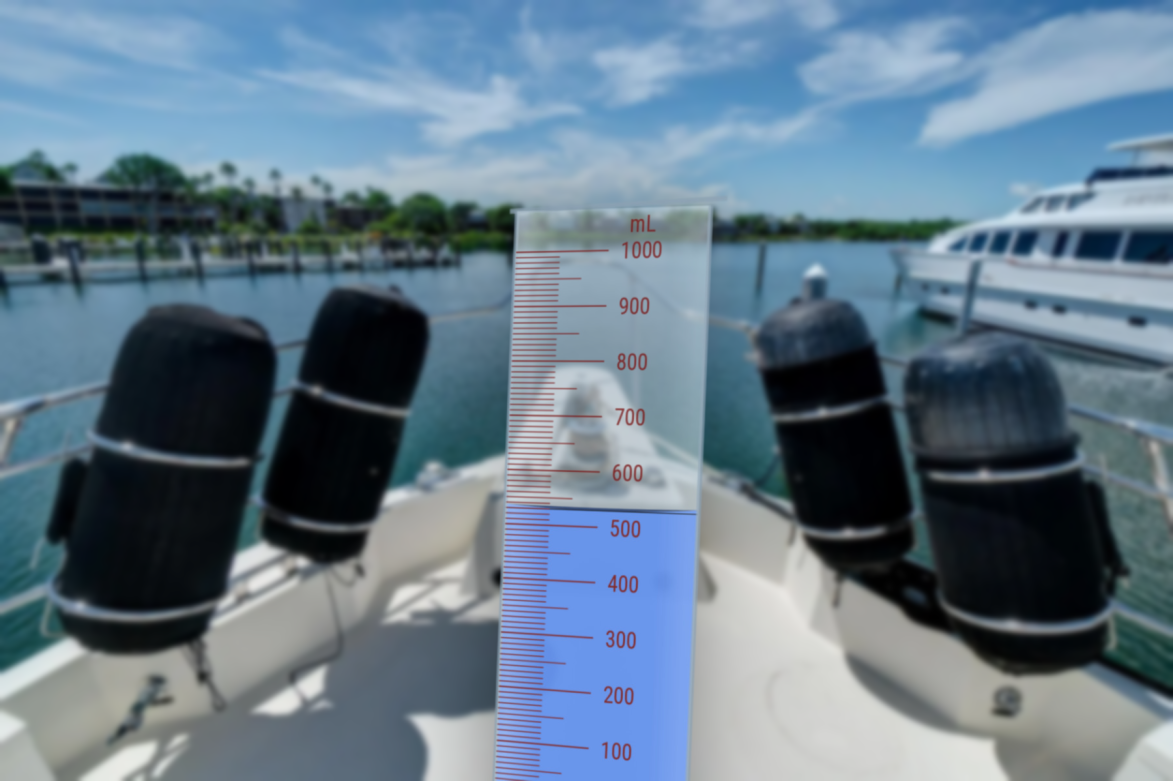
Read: 530mL
